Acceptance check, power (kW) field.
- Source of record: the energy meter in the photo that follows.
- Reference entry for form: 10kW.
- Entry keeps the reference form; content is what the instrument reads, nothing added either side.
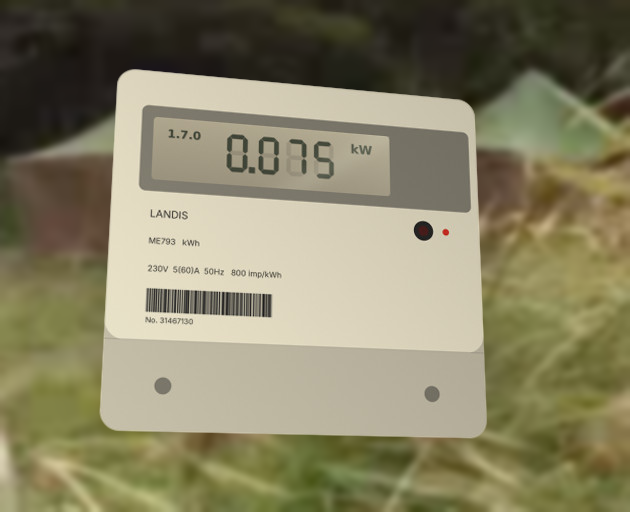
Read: 0.075kW
